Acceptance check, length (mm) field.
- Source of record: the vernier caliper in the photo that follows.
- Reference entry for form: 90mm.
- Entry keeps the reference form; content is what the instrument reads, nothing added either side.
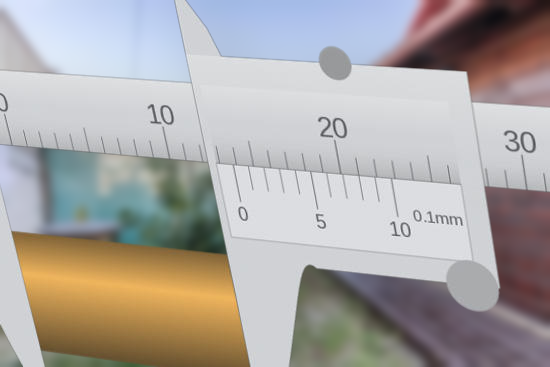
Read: 13.8mm
